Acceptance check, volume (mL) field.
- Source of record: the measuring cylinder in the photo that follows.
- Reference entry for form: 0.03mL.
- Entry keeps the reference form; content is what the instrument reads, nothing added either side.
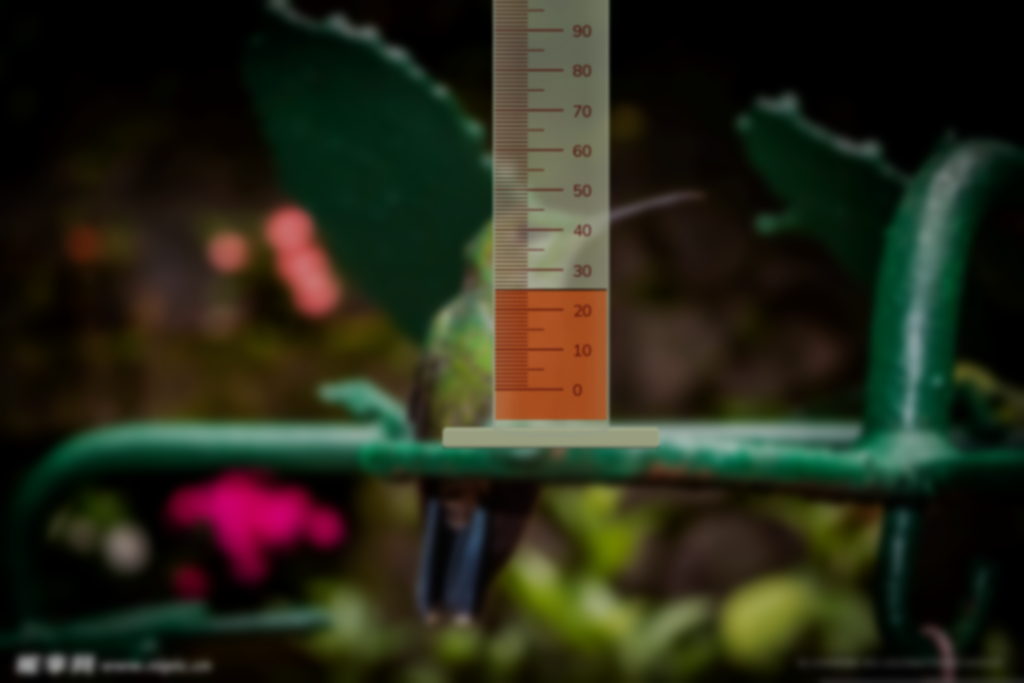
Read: 25mL
